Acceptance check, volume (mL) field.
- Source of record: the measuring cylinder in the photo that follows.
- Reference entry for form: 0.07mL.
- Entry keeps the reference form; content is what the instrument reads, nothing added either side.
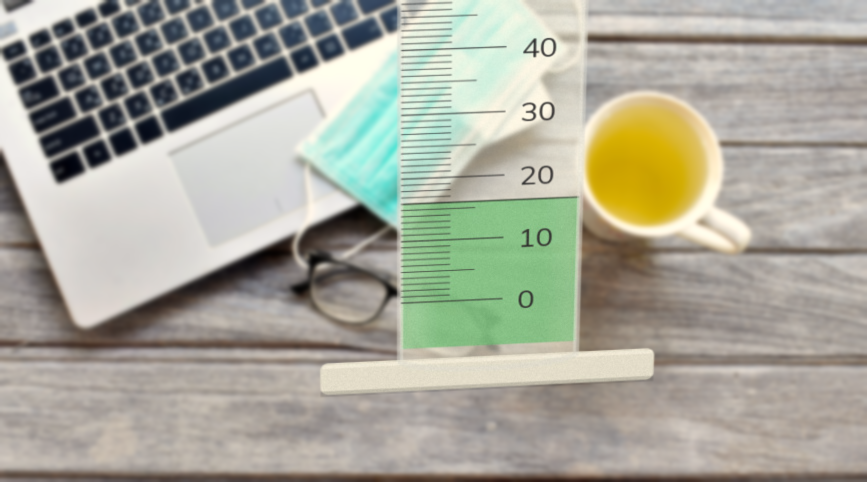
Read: 16mL
